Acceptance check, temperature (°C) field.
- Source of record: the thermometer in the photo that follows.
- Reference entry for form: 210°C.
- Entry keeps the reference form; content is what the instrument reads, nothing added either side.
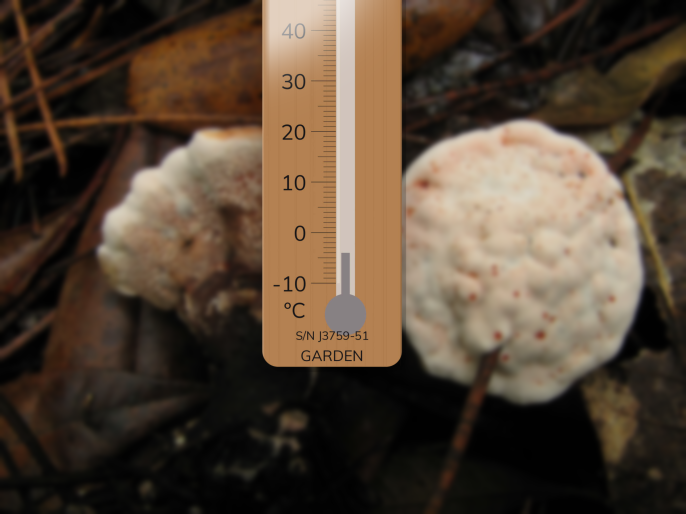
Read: -4°C
